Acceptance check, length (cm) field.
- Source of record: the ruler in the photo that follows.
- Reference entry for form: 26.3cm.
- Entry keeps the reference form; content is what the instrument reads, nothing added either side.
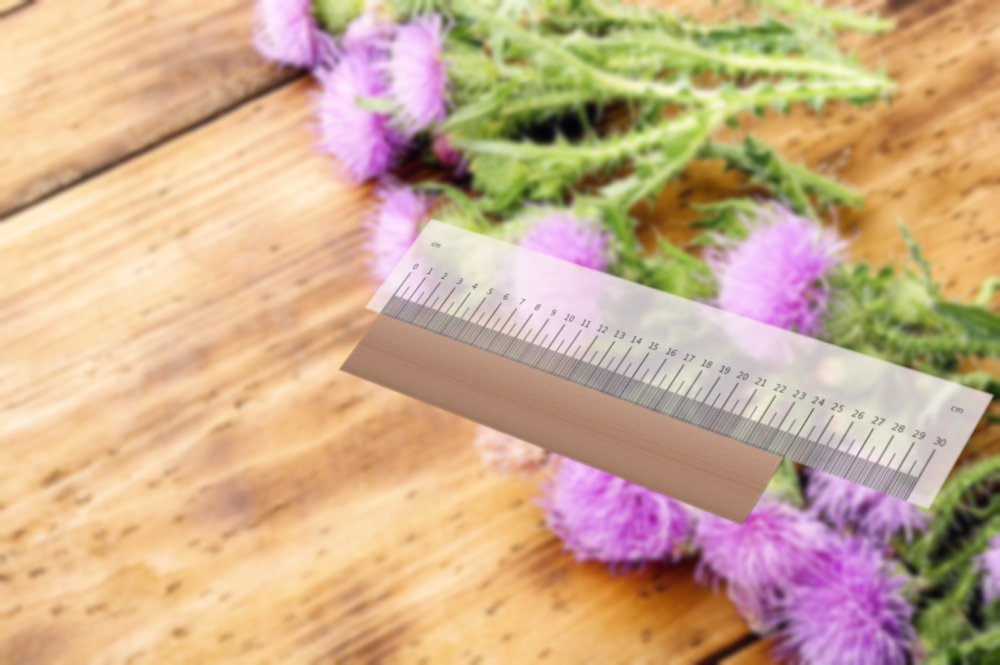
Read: 24cm
